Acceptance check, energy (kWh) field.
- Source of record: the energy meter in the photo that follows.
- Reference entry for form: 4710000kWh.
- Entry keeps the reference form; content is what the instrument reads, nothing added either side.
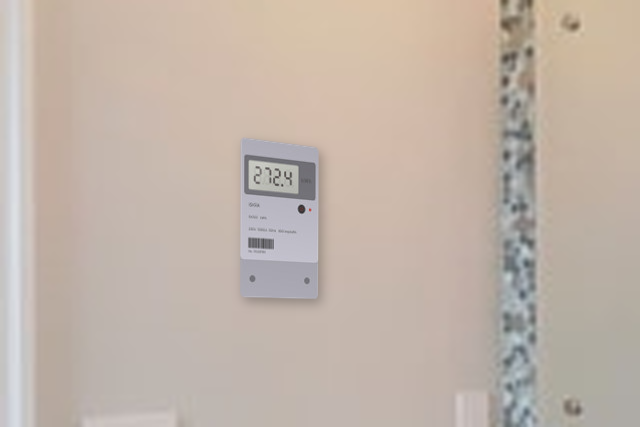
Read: 272.4kWh
